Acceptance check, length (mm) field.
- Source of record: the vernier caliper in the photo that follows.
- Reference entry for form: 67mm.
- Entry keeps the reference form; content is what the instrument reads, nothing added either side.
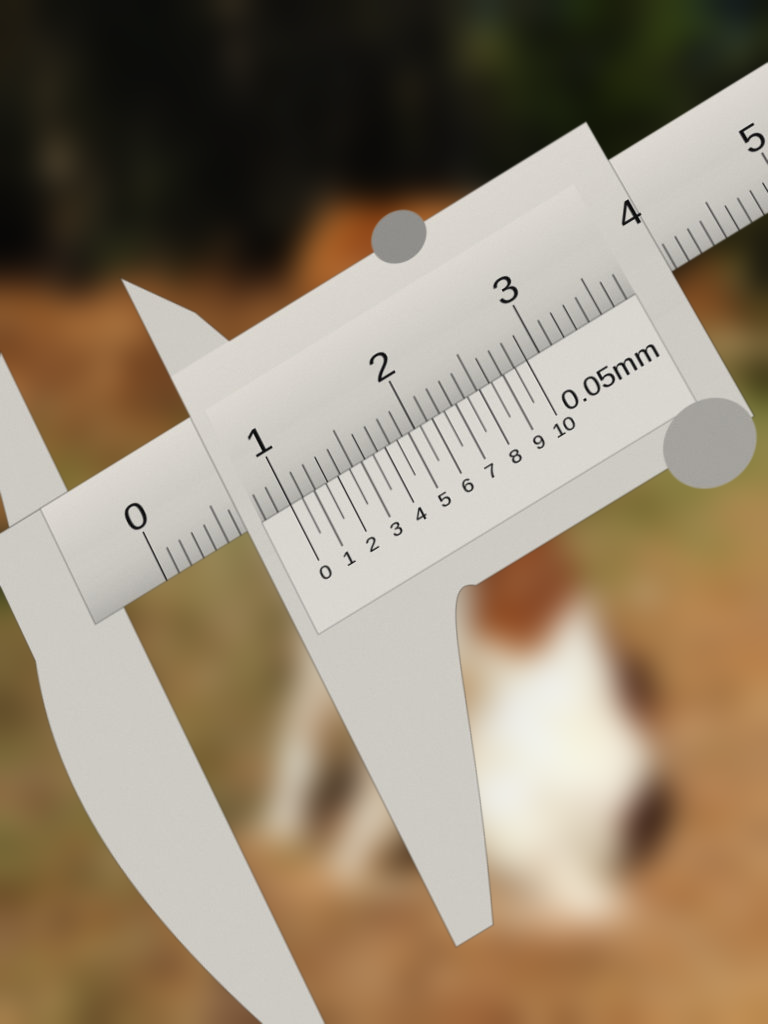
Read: 10.0mm
